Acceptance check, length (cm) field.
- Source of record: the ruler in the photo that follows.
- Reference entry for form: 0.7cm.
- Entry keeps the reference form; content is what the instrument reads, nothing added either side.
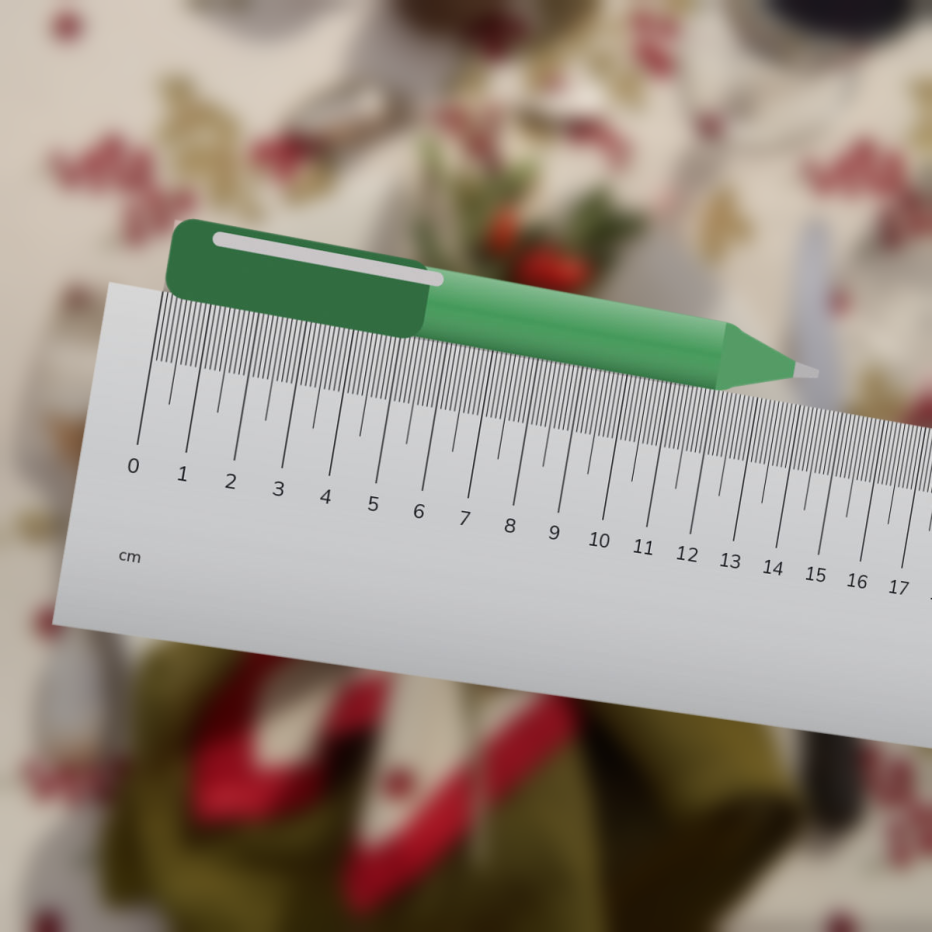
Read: 14.3cm
